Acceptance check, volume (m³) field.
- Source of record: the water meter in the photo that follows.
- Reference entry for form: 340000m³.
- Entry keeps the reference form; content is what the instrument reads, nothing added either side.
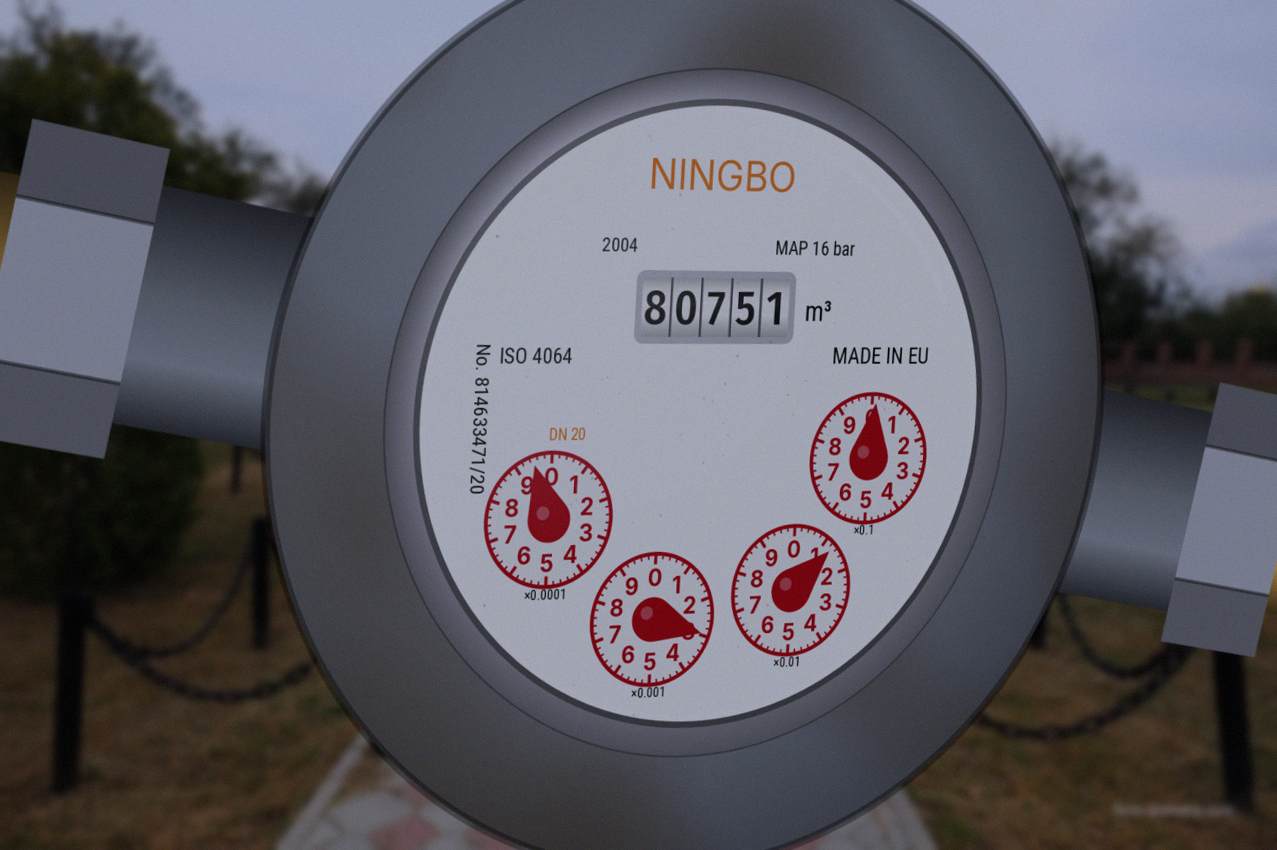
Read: 80751.0129m³
